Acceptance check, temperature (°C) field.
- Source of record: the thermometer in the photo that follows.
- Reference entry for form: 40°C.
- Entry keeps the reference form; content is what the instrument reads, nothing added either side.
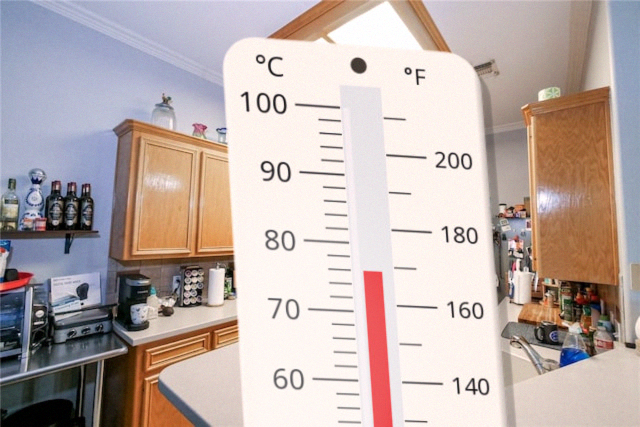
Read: 76°C
